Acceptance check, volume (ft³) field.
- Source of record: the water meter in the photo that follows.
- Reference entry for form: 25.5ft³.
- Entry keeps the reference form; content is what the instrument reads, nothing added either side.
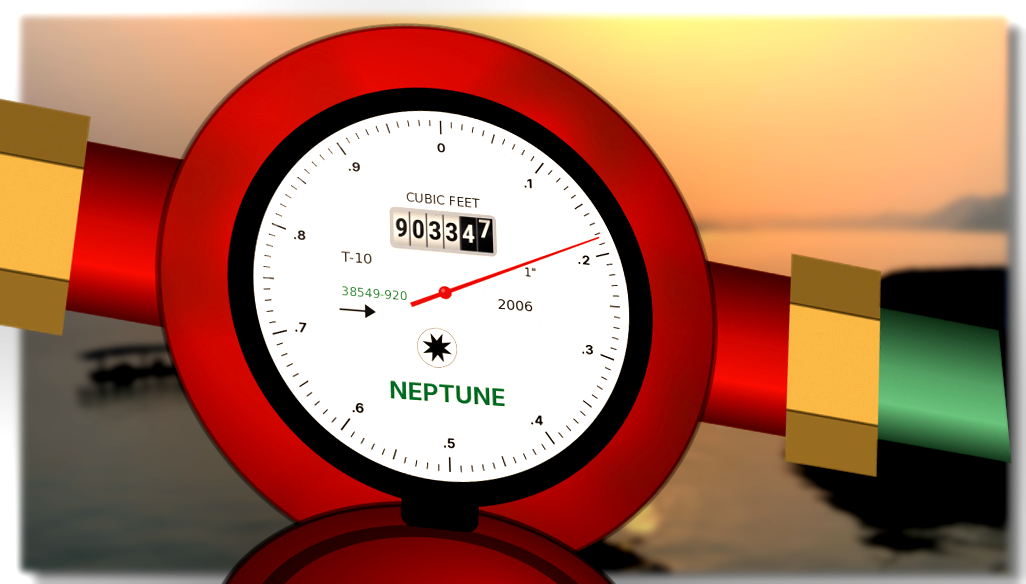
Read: 903347.18ft³
